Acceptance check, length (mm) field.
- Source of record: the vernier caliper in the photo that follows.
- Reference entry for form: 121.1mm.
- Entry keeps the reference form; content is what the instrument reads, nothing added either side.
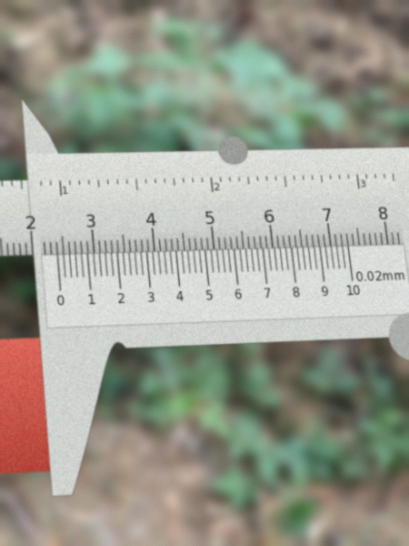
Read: 24.0mm
